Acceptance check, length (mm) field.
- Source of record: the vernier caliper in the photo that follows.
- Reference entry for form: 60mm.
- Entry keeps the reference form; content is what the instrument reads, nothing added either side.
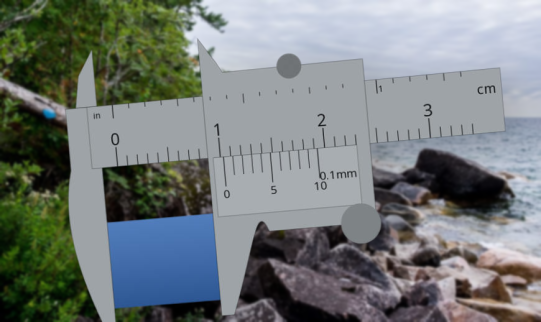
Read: 10.3mm
